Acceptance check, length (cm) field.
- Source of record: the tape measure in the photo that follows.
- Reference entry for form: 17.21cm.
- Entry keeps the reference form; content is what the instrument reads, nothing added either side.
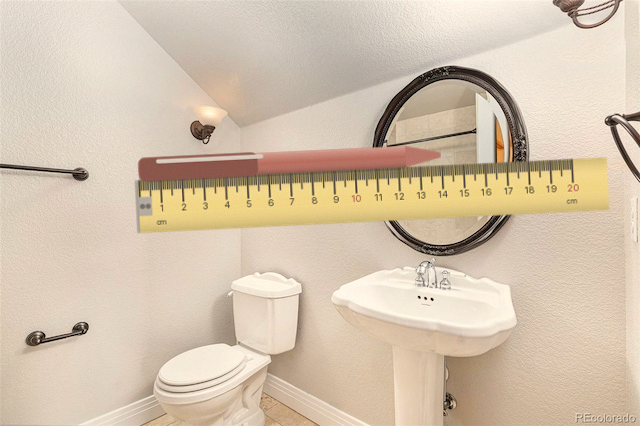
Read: 14.5cm
